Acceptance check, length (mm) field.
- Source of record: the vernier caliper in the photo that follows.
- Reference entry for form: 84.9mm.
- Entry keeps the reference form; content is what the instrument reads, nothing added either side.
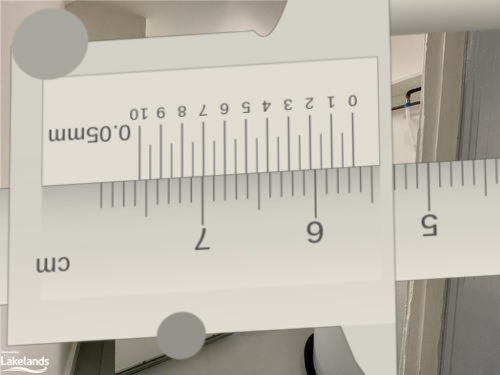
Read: 56.6mm
